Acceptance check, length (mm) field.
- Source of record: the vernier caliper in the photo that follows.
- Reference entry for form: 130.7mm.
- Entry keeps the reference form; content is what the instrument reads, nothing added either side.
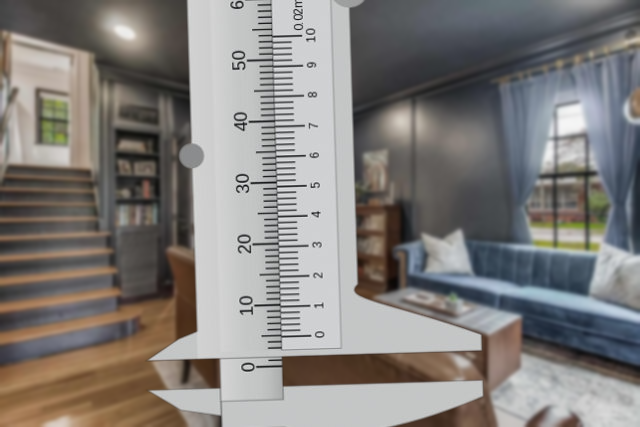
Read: 4.8mm
